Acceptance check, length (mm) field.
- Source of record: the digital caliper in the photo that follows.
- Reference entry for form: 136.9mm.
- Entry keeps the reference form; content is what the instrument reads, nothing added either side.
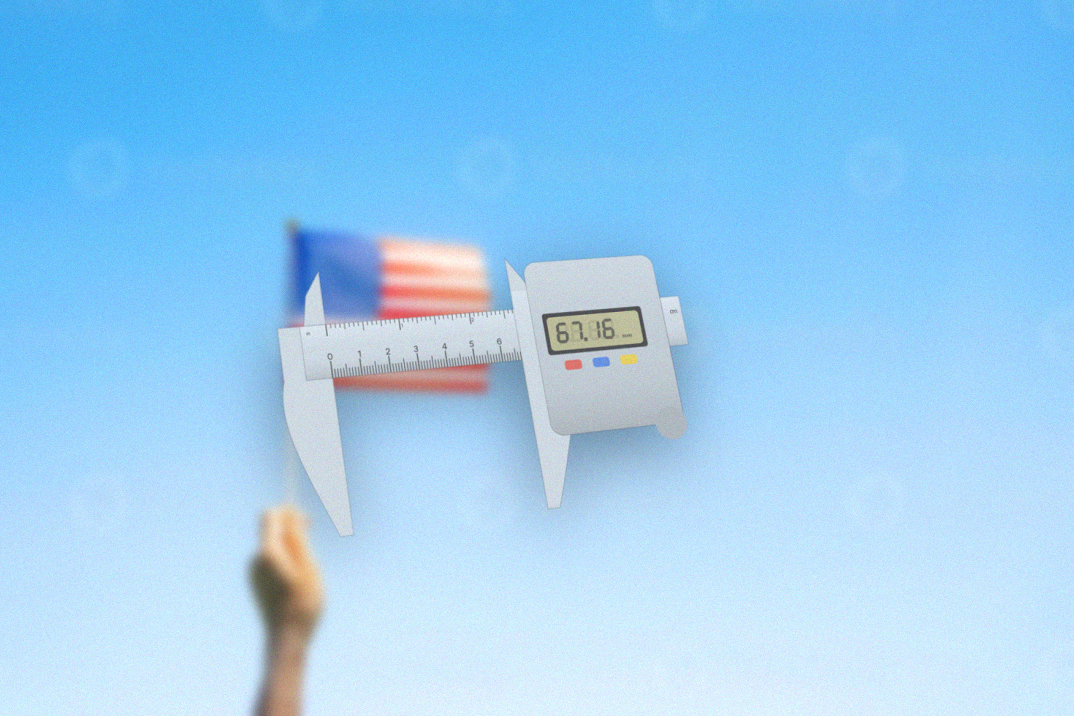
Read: 67.16mm
